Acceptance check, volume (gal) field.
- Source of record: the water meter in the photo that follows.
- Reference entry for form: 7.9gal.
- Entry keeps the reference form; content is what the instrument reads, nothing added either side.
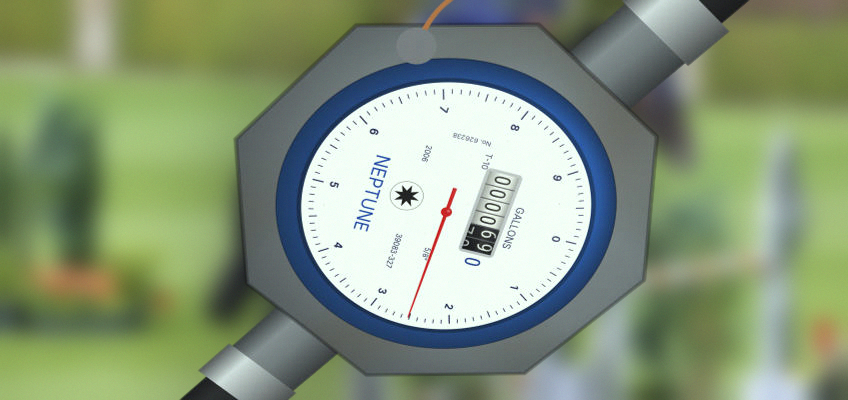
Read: 692.5gal
